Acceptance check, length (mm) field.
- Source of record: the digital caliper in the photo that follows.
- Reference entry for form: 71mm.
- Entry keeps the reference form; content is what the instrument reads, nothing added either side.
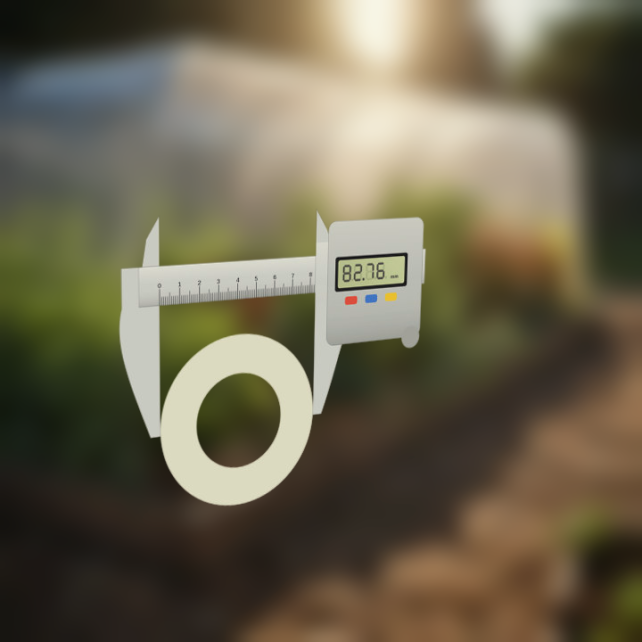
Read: 82.76mm
